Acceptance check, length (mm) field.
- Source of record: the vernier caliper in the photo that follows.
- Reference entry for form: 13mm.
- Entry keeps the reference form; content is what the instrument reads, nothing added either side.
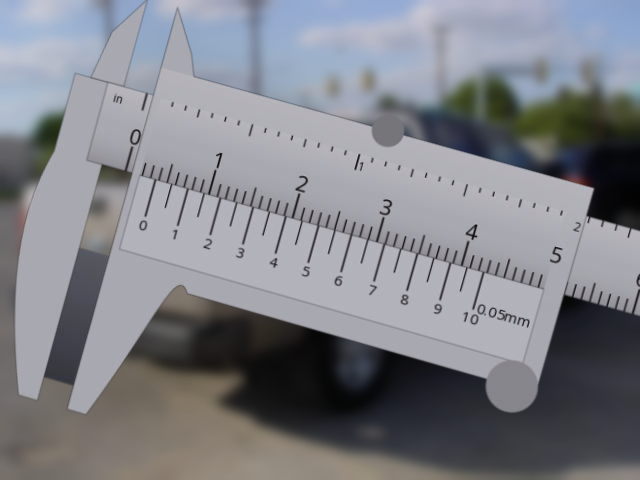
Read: 3.6mm
